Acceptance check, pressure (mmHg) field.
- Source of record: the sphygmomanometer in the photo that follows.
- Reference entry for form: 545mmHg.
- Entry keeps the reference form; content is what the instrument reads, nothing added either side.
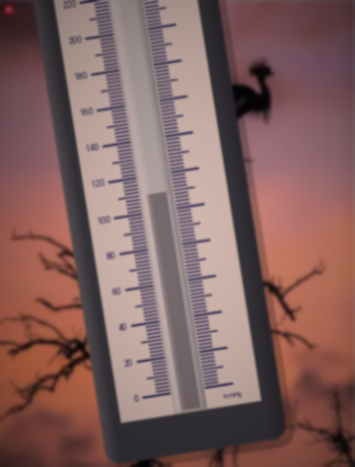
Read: 110mmHg
